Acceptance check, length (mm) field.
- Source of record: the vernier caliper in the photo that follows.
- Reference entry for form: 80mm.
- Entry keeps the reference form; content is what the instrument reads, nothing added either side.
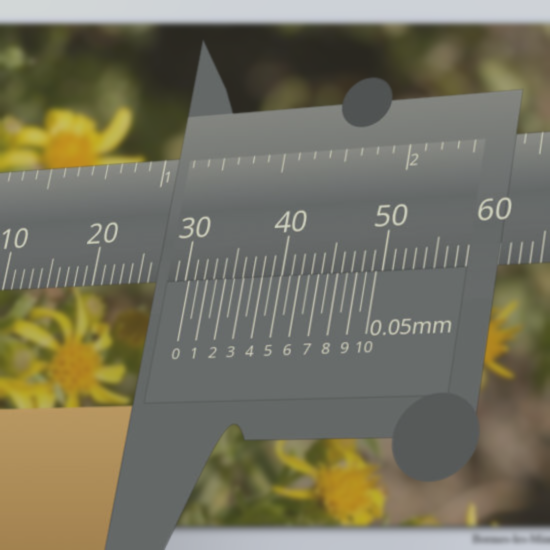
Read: 30.4mm
